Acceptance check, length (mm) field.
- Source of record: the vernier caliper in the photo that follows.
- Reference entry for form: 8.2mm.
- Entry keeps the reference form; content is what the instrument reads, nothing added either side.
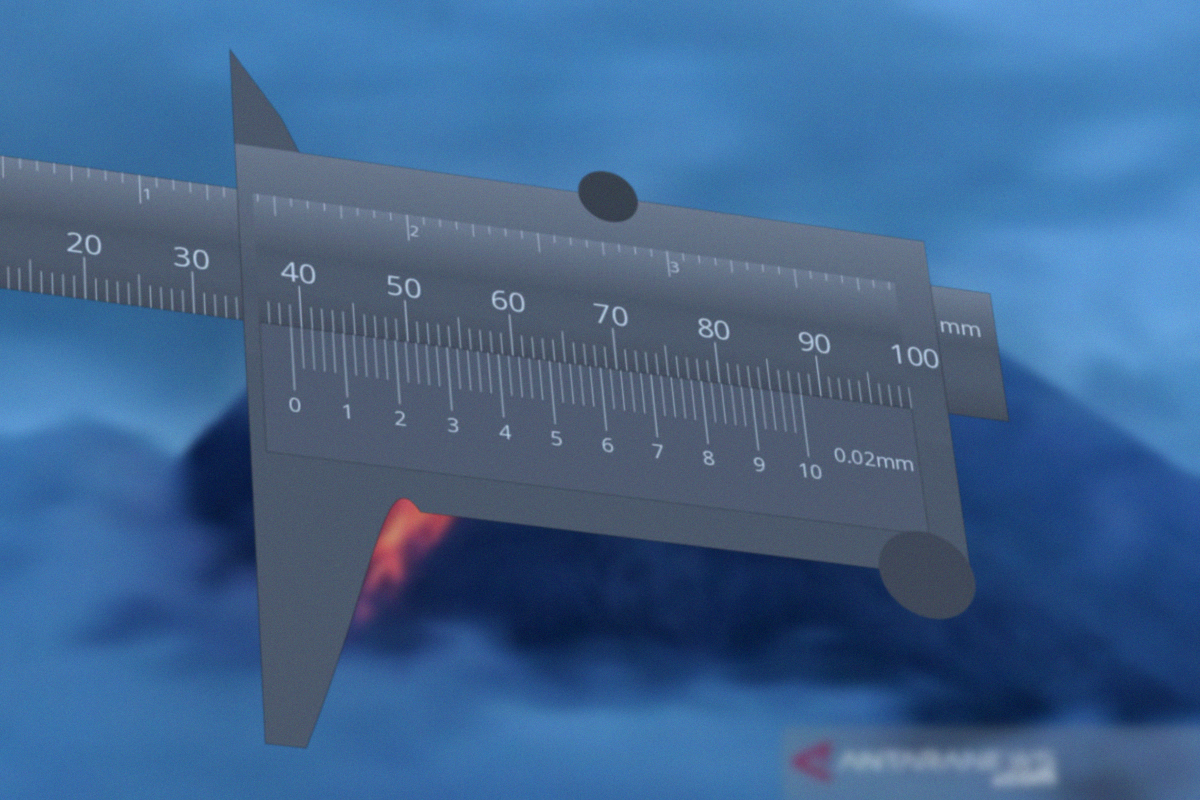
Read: 39.0mm
